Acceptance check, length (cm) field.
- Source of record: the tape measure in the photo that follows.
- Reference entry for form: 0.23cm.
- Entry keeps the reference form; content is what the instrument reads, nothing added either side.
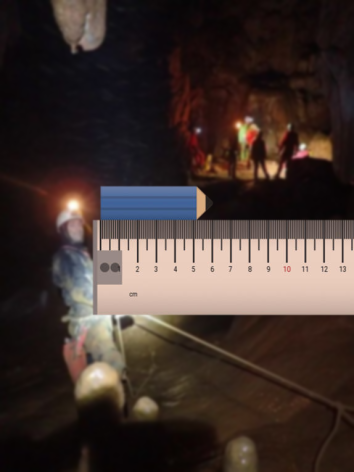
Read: 6cm
